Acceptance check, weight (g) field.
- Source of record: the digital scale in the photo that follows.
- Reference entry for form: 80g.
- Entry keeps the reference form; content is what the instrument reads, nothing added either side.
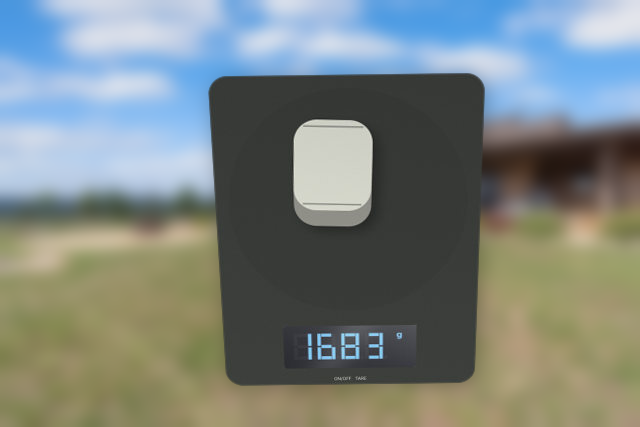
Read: 1683g
